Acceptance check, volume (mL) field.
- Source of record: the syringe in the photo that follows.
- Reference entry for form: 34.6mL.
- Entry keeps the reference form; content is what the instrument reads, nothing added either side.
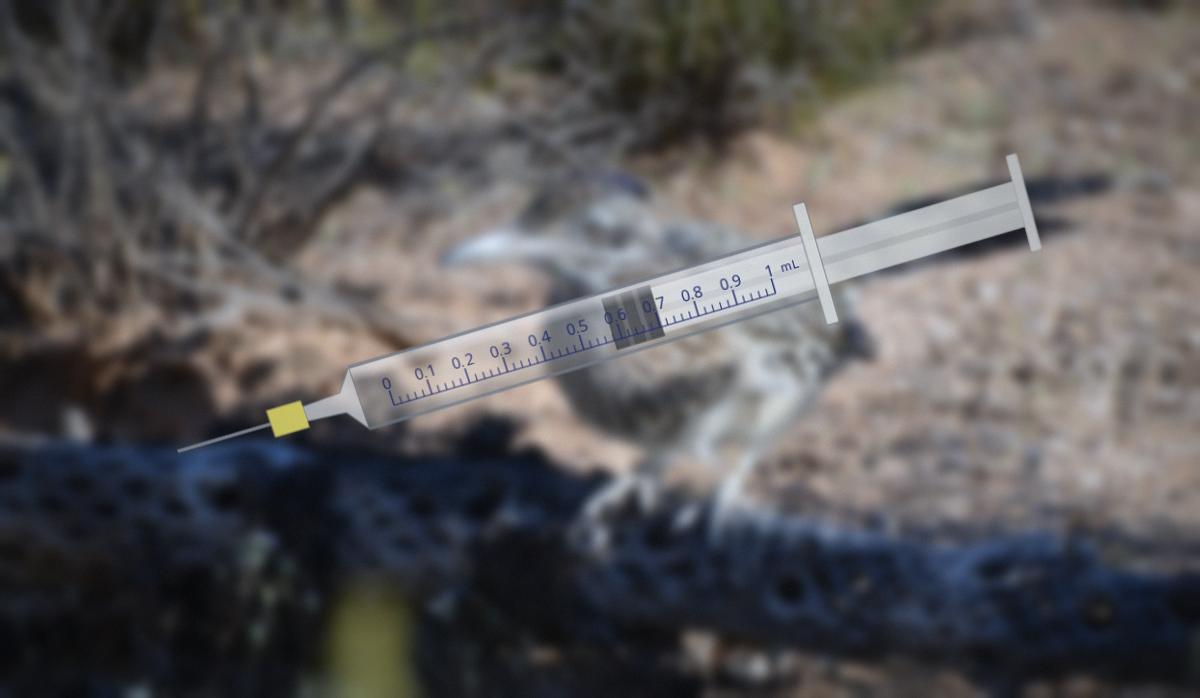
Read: 0.58mL
